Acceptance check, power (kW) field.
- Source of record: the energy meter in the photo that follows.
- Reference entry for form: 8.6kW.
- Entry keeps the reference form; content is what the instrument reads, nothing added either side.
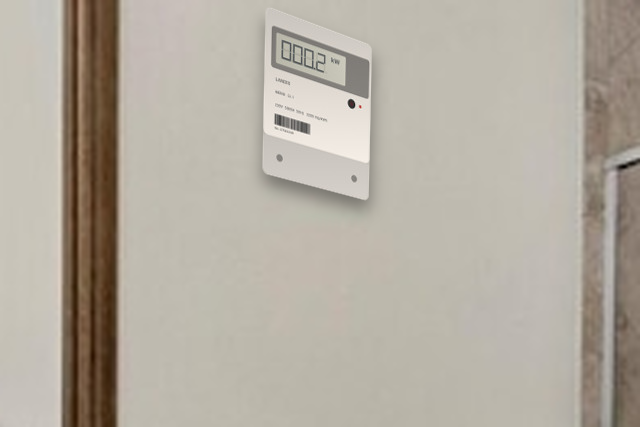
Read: 0.2kW
